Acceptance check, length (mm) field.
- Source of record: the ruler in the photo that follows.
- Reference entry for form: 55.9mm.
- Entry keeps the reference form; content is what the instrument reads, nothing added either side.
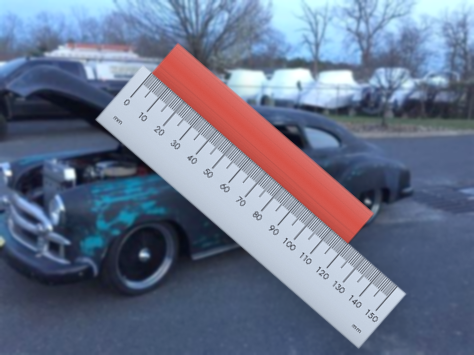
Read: 120mm
